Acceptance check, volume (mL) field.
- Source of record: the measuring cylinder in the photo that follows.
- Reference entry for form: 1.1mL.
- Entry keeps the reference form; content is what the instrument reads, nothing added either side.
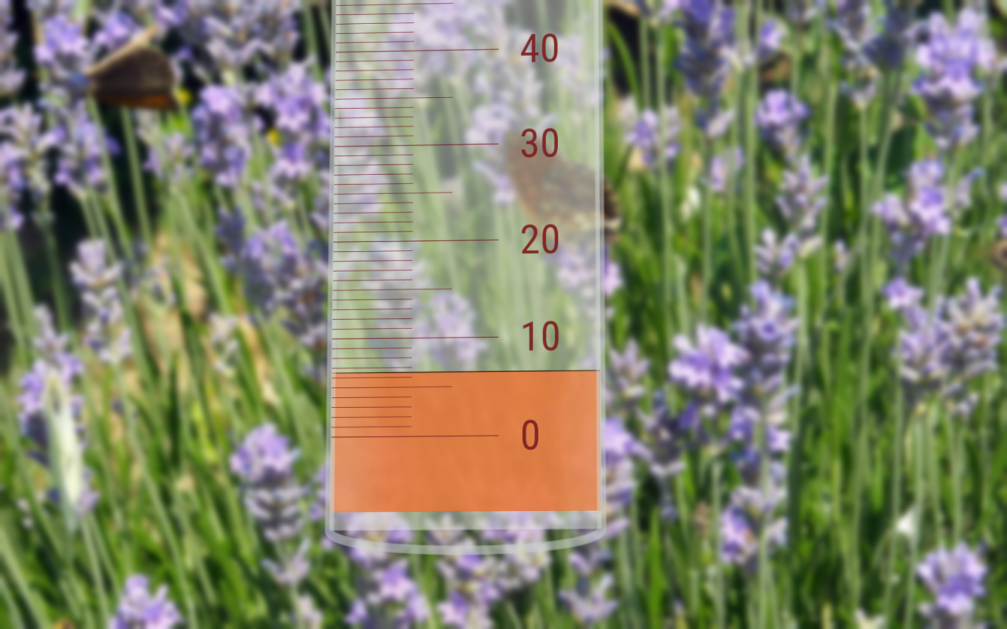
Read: 6.5mL
